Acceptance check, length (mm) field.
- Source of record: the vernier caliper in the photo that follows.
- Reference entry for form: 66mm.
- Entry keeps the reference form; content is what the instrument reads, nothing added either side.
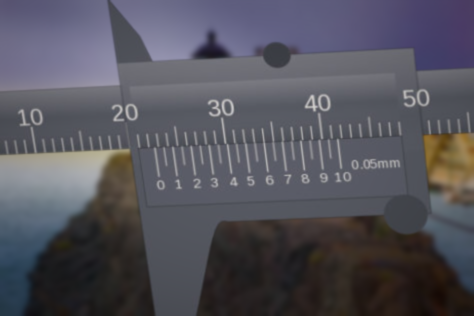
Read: 22.6mm
